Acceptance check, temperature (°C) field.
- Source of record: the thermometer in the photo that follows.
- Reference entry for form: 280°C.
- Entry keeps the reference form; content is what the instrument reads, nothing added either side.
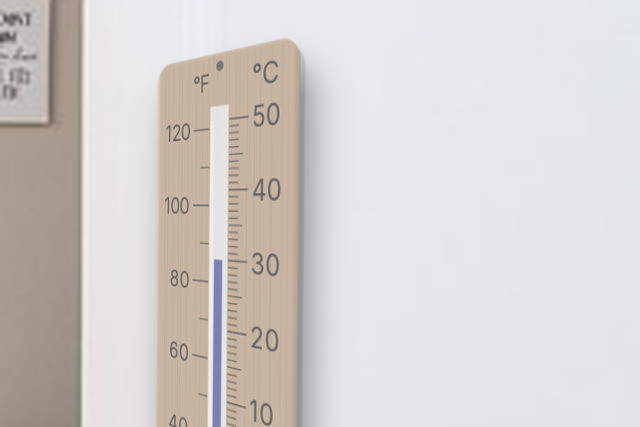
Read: 30°C
